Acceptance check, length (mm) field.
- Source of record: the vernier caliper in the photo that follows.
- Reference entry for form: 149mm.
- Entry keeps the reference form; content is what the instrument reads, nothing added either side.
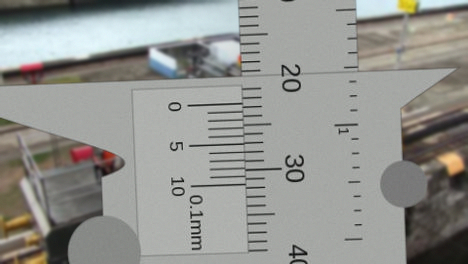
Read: 22.6mm
